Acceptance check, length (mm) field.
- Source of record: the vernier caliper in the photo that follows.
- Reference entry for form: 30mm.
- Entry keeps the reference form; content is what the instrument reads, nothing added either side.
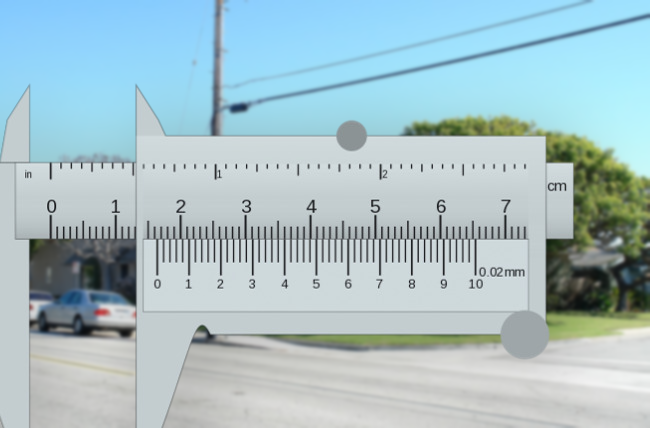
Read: 16.4mm
